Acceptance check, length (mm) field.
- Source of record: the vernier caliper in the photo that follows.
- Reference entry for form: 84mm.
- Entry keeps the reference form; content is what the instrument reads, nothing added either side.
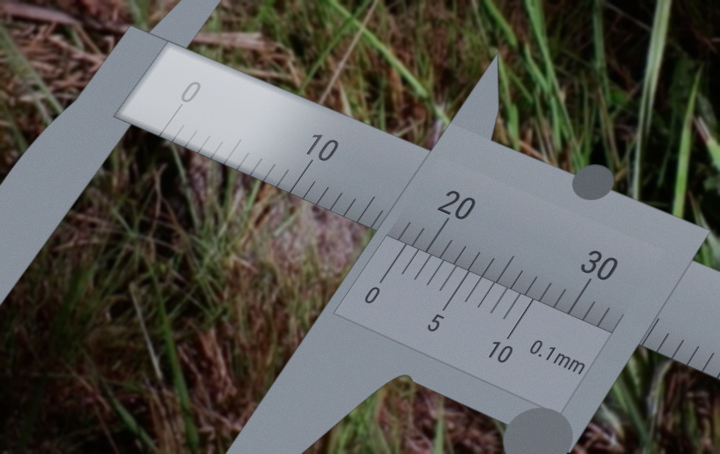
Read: 18.6mm
